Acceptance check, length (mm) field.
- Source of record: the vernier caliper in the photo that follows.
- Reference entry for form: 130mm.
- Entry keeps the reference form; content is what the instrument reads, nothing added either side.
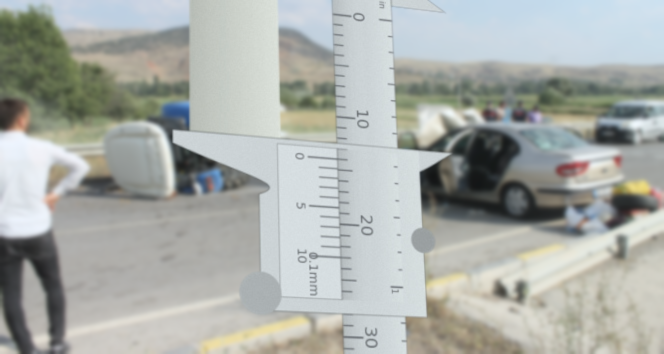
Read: 14.0mm
